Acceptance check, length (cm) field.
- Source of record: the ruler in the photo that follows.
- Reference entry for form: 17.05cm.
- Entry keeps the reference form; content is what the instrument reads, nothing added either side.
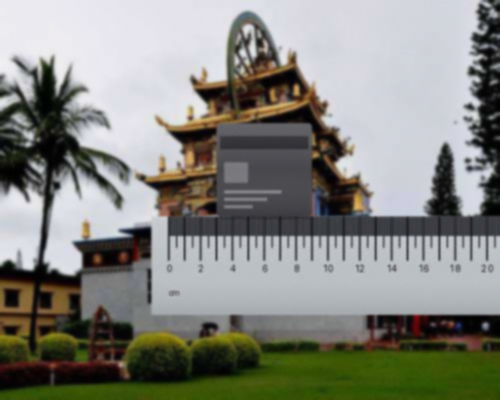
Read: 6cm
